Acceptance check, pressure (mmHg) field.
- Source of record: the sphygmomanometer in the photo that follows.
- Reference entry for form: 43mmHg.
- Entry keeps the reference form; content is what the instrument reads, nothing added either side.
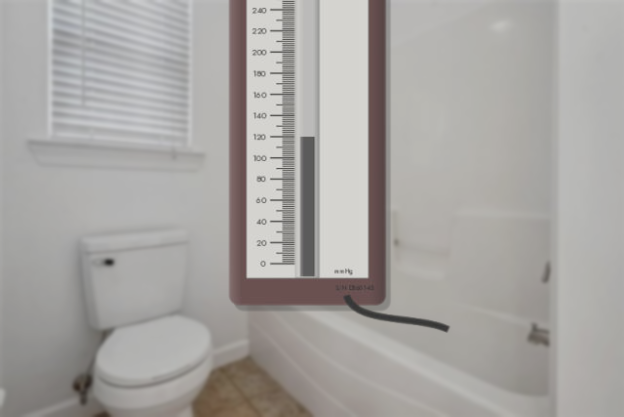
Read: 120mmHg
